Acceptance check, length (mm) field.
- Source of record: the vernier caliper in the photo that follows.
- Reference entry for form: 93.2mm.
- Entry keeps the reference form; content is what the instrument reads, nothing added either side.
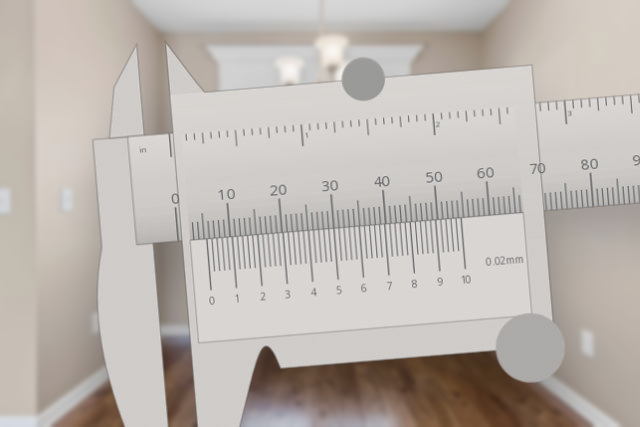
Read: 5.5mm
